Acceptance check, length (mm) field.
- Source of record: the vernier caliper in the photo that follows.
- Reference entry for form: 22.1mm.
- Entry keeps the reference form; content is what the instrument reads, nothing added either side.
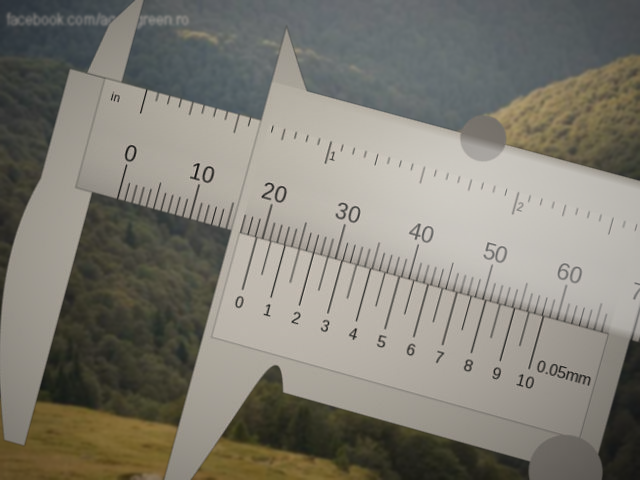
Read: 19.2mm
